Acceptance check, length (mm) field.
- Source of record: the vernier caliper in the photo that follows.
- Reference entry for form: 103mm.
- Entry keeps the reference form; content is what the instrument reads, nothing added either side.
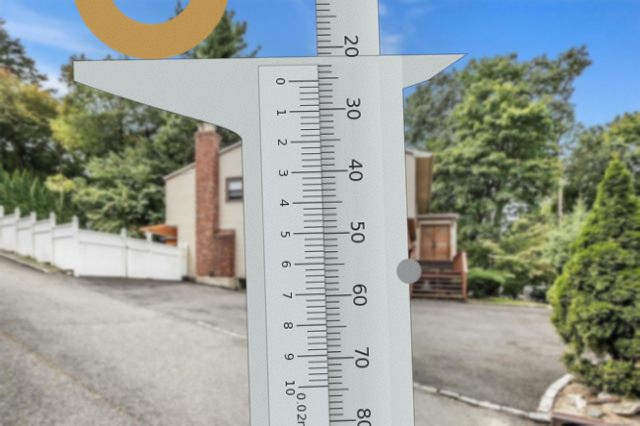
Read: 25.4mm
